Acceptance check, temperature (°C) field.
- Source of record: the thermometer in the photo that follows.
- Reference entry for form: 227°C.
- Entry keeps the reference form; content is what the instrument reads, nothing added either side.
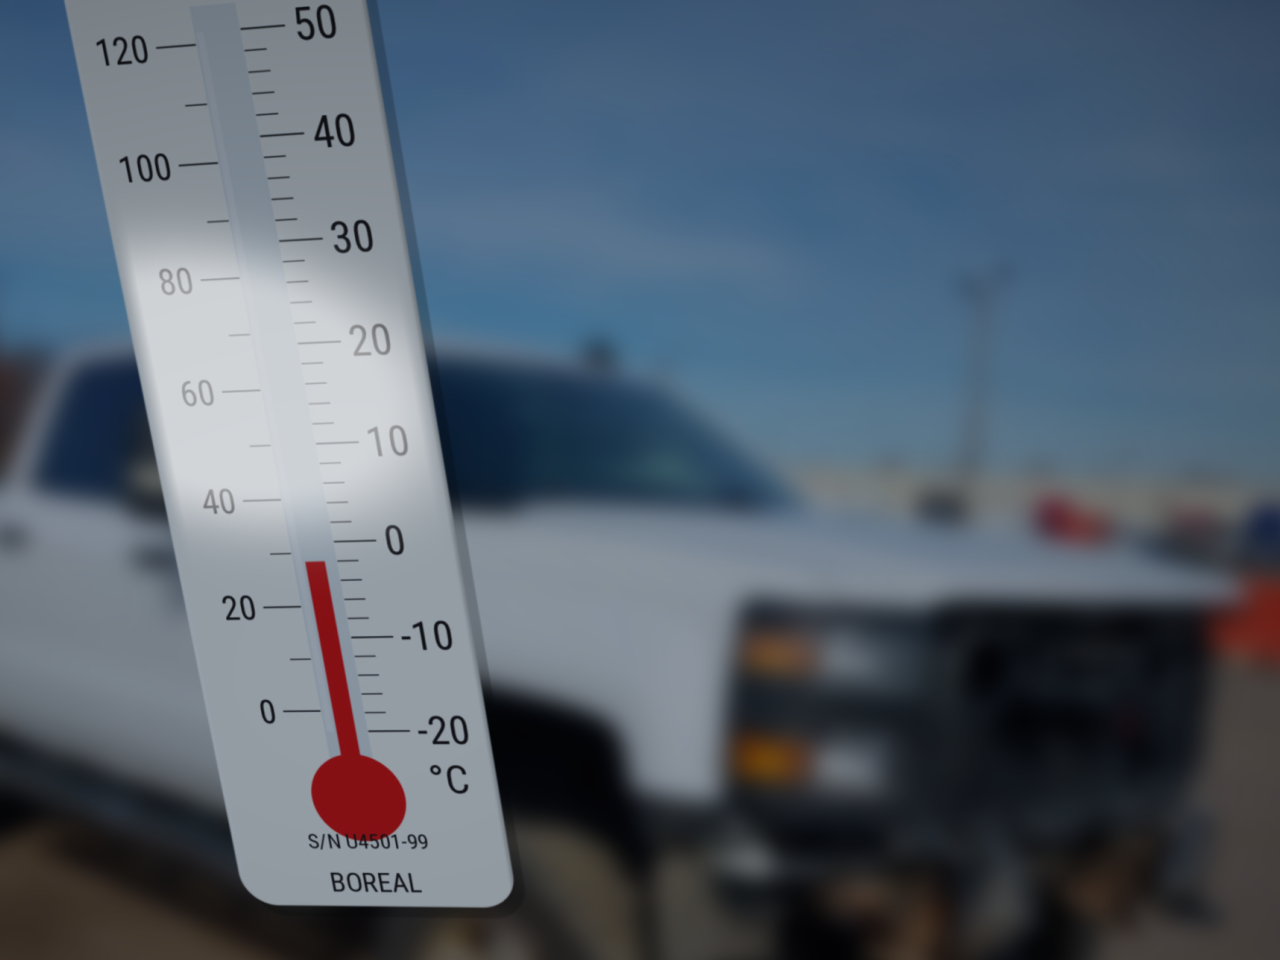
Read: -2°C
